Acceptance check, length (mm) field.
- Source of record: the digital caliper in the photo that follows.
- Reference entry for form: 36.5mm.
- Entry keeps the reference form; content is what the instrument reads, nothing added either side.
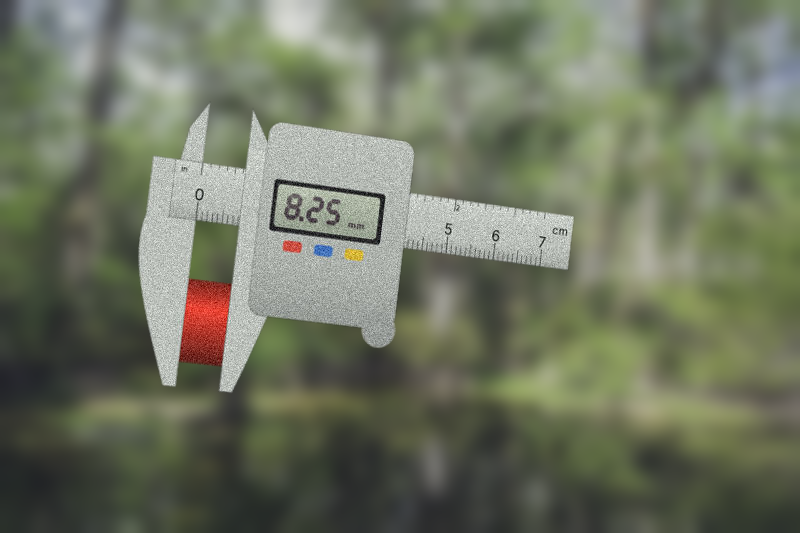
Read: 8.25mm
